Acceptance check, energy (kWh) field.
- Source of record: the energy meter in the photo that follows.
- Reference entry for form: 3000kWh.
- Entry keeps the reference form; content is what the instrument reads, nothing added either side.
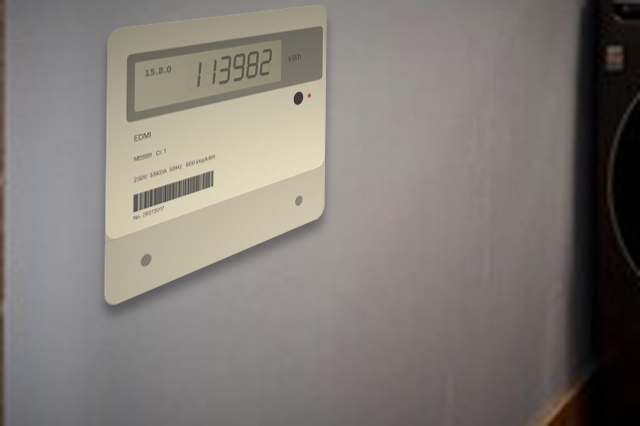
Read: 113982kWh
